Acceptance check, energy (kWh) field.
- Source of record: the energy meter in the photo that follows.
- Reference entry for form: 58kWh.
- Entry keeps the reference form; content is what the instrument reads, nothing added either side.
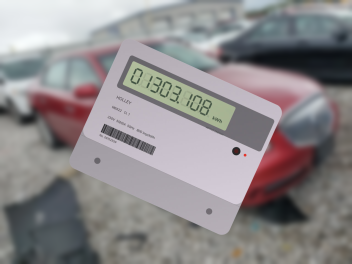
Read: 1303.108kWh
